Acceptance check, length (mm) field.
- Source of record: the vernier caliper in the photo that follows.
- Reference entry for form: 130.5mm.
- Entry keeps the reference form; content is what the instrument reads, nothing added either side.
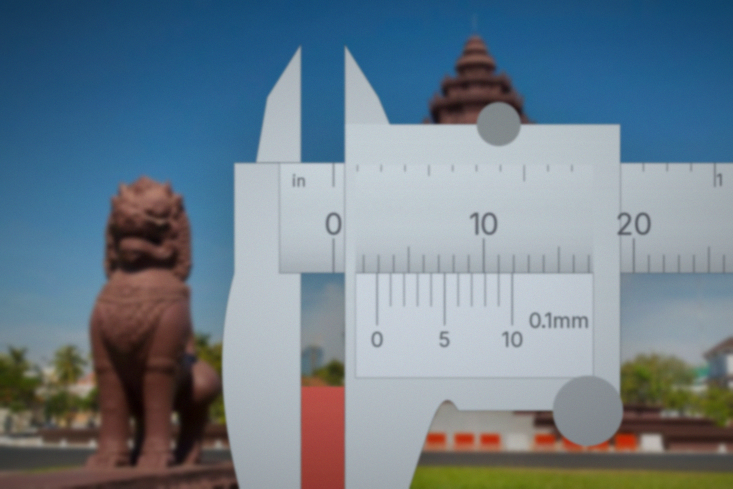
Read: 2.9mm
